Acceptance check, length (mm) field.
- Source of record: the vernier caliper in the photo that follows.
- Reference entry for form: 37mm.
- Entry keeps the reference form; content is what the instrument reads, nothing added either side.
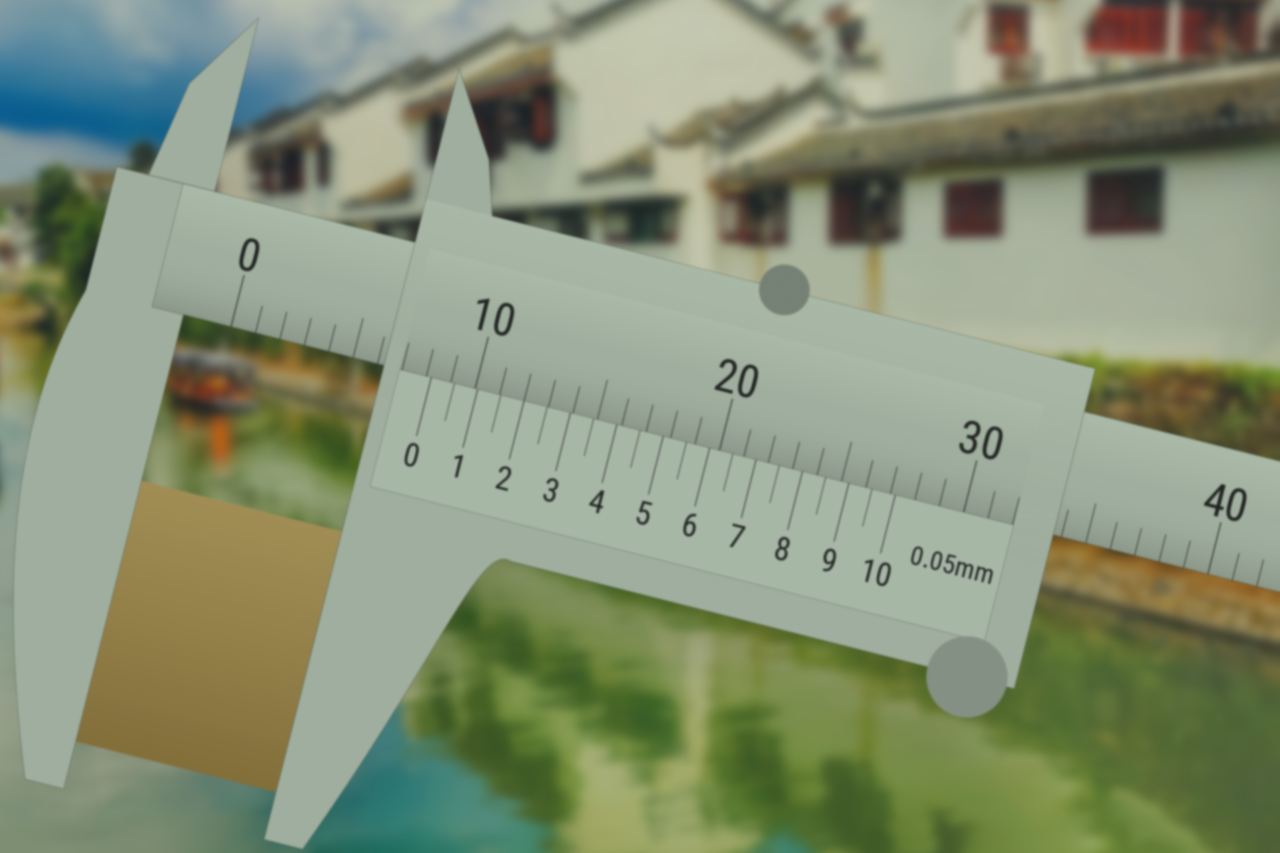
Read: 8.2mm
